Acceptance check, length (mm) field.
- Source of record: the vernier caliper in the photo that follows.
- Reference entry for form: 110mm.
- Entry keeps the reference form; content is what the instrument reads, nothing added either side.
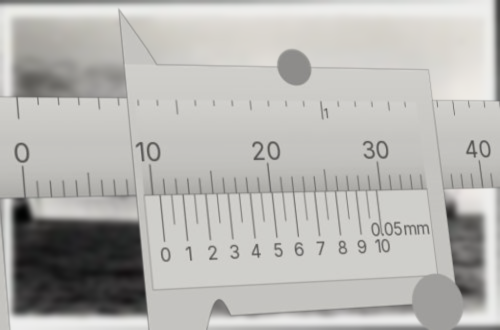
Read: 10.6mm
